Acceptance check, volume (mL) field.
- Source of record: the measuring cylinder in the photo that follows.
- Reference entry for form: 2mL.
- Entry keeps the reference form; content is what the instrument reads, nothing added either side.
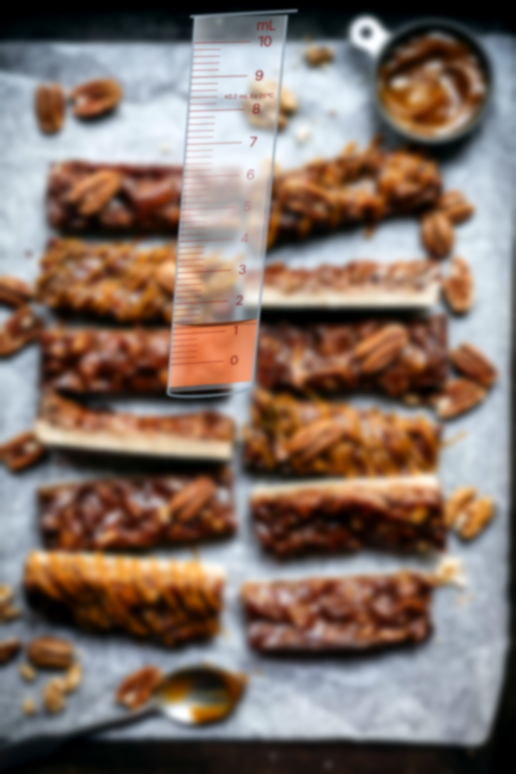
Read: 1.2mL
